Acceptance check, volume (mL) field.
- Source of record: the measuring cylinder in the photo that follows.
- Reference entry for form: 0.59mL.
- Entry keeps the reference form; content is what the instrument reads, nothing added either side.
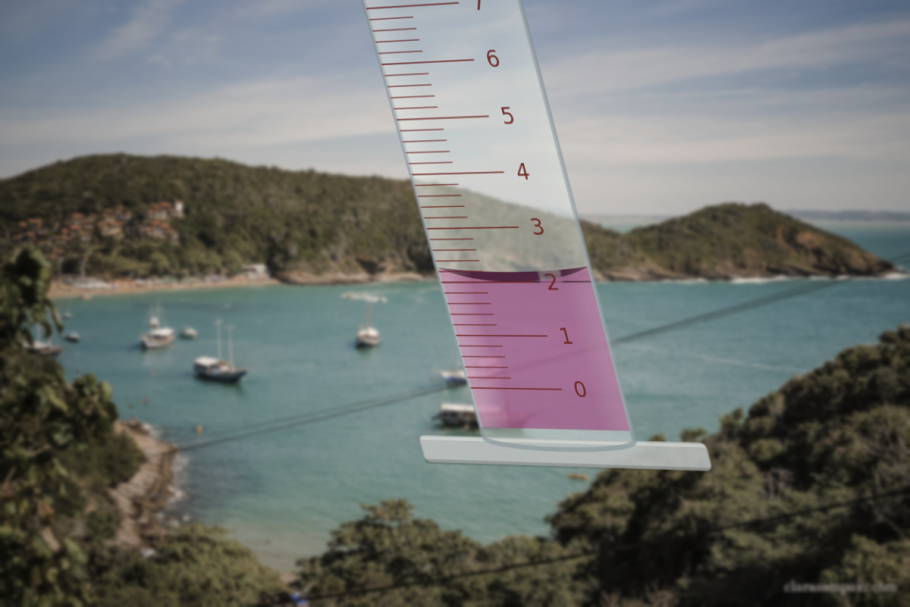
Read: 2mL
